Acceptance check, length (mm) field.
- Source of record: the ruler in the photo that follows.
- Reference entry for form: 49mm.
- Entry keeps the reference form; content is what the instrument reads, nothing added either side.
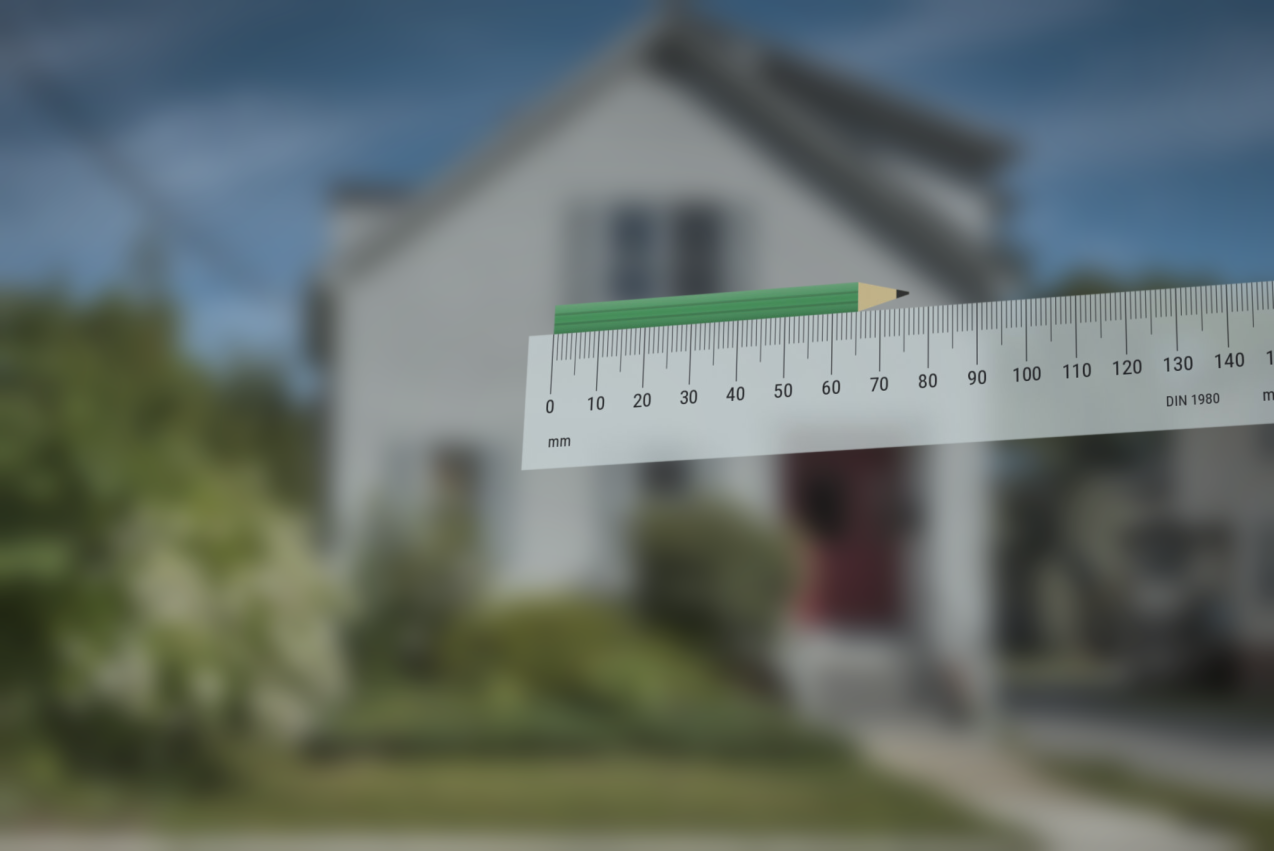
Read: 76mm
